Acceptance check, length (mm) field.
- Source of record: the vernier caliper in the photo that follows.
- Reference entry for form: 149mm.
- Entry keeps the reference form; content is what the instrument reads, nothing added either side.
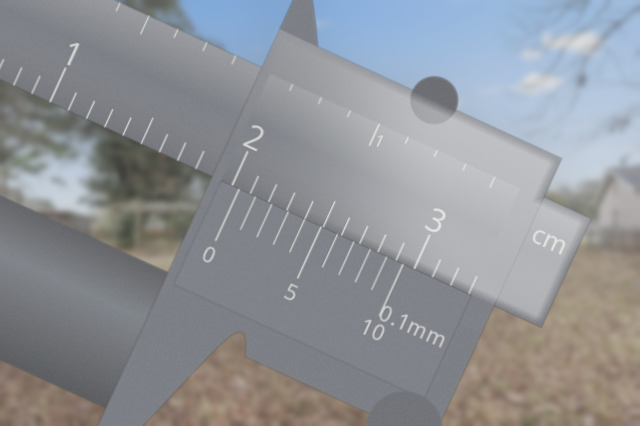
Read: 20.4mm
